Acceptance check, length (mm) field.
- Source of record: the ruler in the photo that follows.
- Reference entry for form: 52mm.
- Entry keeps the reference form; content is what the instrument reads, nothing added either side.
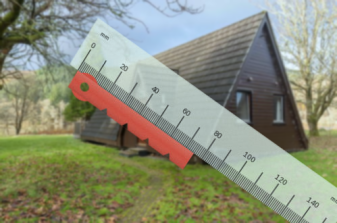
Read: 75mm
